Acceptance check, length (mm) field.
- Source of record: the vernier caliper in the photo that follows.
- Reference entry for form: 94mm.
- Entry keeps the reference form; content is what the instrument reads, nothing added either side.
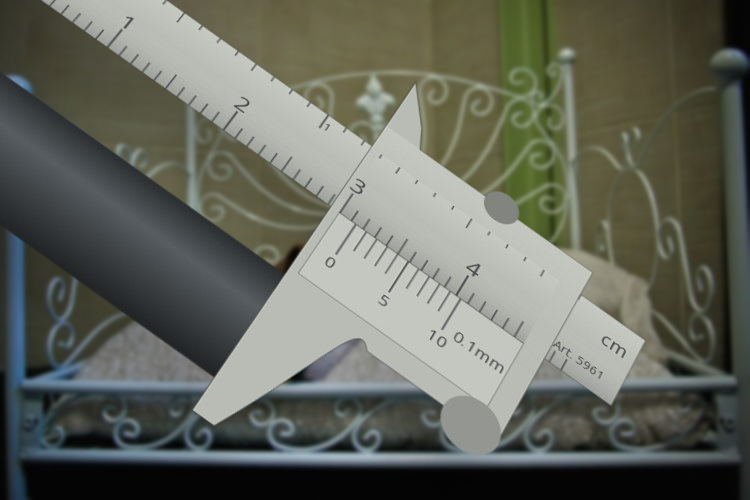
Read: 31.4mm
